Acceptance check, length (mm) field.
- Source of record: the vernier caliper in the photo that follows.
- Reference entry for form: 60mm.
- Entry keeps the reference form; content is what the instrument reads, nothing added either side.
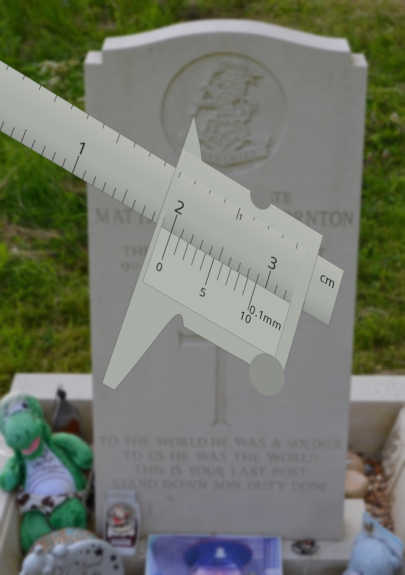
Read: 20.0mm
